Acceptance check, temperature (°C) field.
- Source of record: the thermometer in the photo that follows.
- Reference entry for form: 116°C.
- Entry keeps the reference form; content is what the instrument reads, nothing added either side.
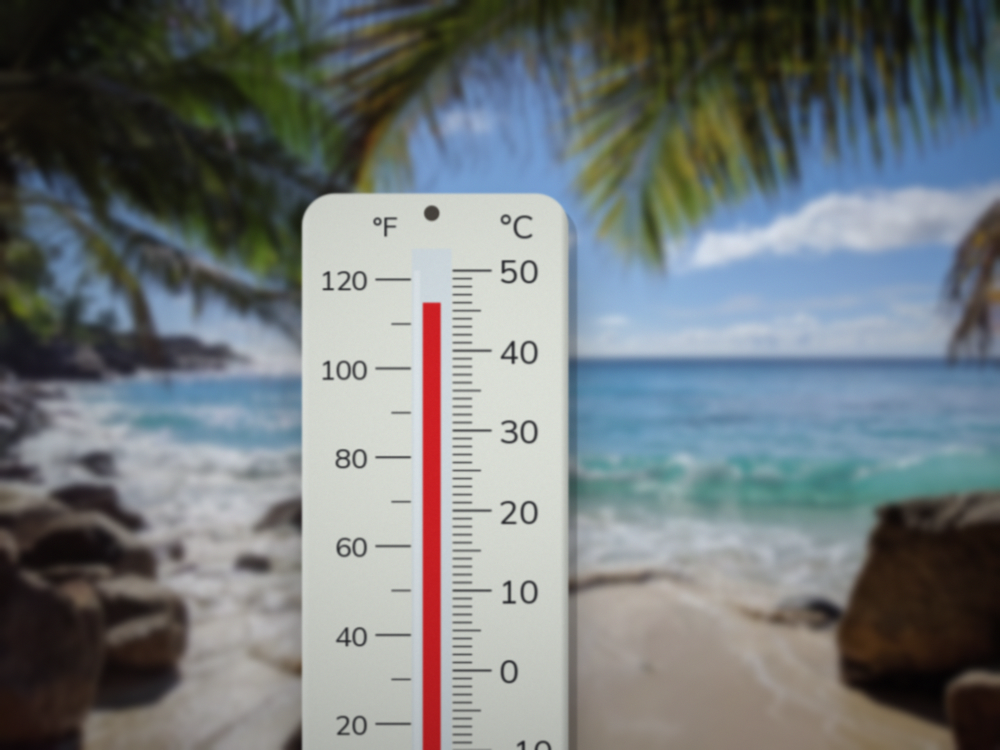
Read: 46°C
